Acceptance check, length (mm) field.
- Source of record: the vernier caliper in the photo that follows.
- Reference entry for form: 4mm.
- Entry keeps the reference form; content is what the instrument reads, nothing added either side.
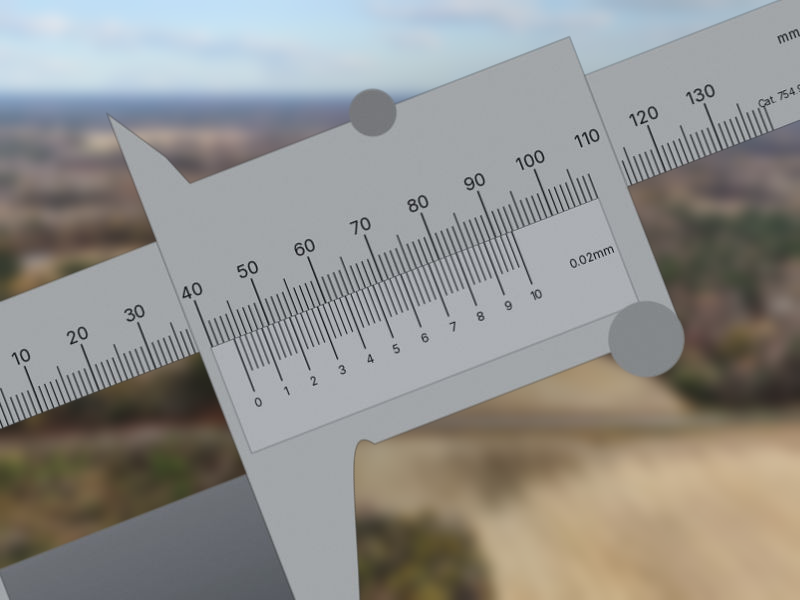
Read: 43.8mm
